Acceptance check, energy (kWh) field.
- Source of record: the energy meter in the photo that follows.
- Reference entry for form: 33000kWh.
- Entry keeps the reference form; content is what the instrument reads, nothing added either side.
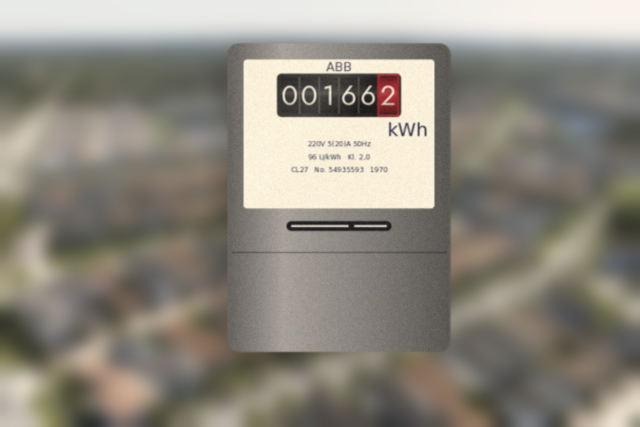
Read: 166.2kWh
